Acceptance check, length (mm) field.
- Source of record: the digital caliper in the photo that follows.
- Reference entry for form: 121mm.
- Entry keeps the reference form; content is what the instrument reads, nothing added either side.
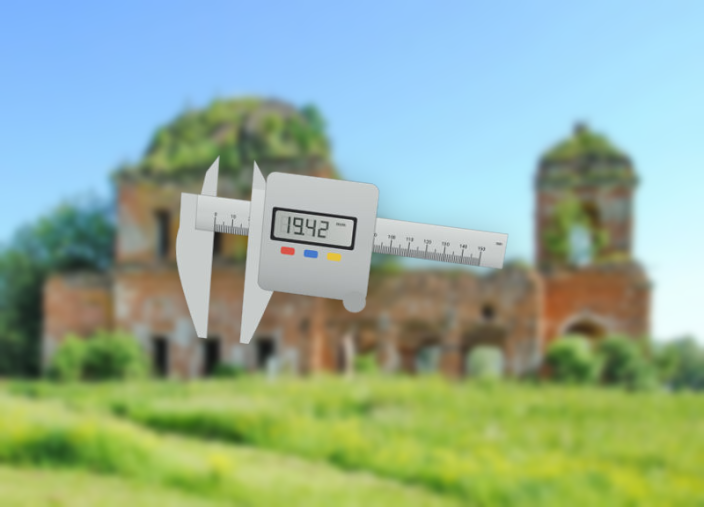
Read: 19.42mm
